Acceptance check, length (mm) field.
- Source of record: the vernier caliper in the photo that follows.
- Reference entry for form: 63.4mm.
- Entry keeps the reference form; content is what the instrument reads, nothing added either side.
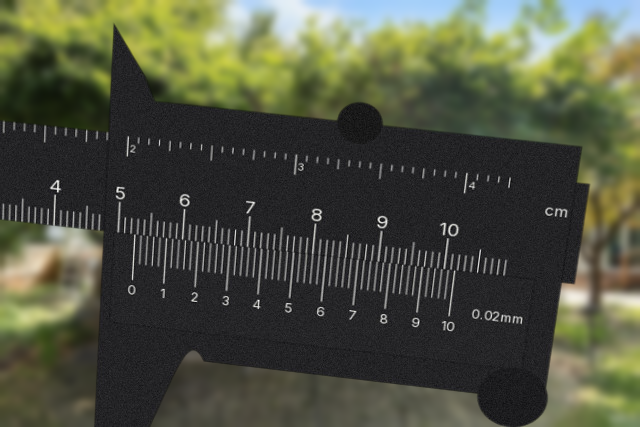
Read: 52.6mm
